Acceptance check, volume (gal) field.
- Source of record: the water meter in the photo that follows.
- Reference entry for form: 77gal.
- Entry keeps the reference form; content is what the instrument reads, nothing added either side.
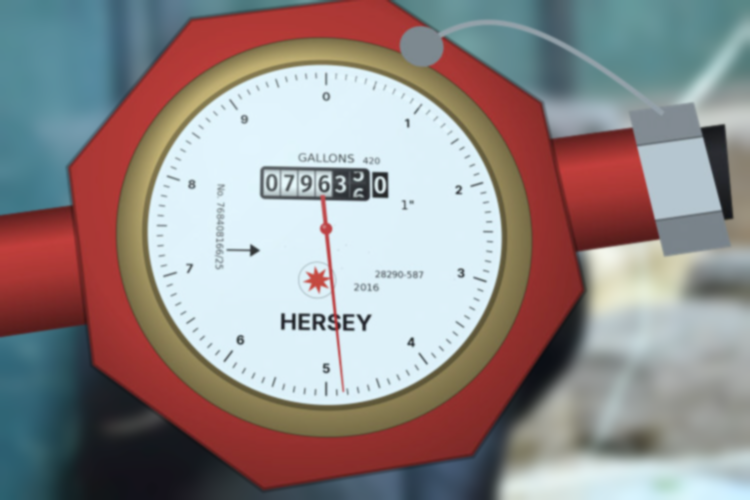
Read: 796354.8gal
